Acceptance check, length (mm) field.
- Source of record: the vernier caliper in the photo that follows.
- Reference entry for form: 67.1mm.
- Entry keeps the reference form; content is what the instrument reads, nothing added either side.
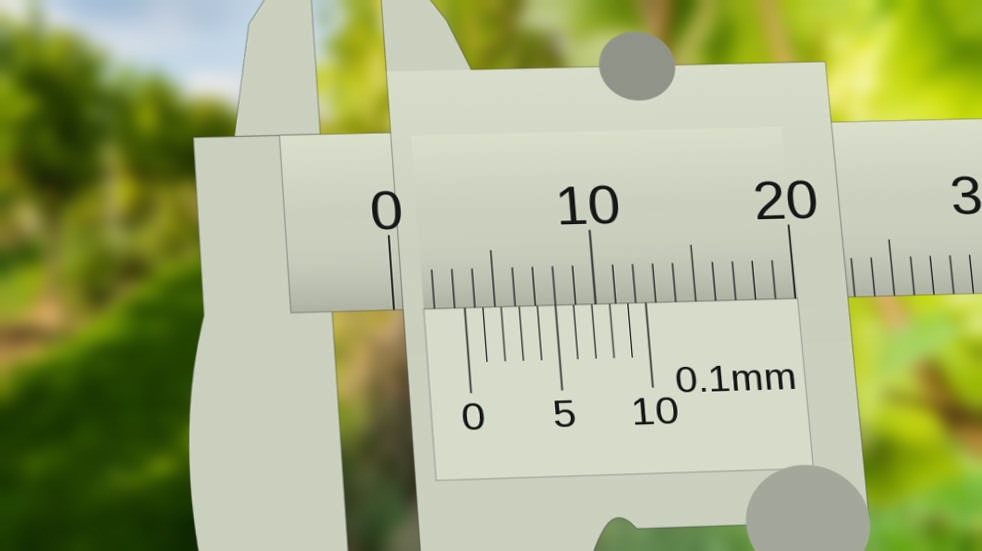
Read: 3.5mm
